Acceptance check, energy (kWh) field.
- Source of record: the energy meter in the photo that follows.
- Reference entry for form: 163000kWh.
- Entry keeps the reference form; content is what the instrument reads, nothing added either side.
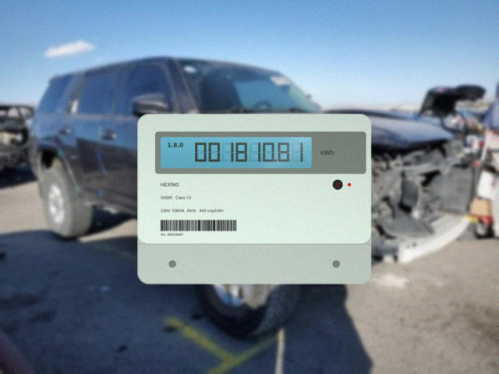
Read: 1810.81kWh
